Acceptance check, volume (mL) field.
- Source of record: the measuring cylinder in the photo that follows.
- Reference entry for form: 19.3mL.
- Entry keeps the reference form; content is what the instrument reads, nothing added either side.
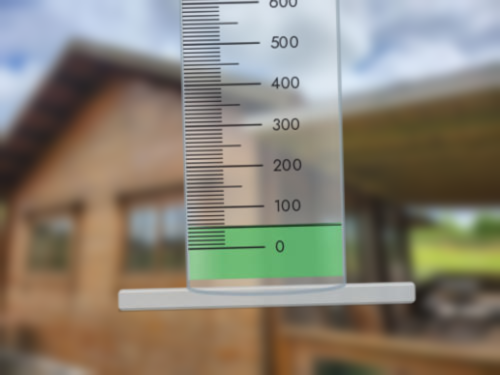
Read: 50mL
